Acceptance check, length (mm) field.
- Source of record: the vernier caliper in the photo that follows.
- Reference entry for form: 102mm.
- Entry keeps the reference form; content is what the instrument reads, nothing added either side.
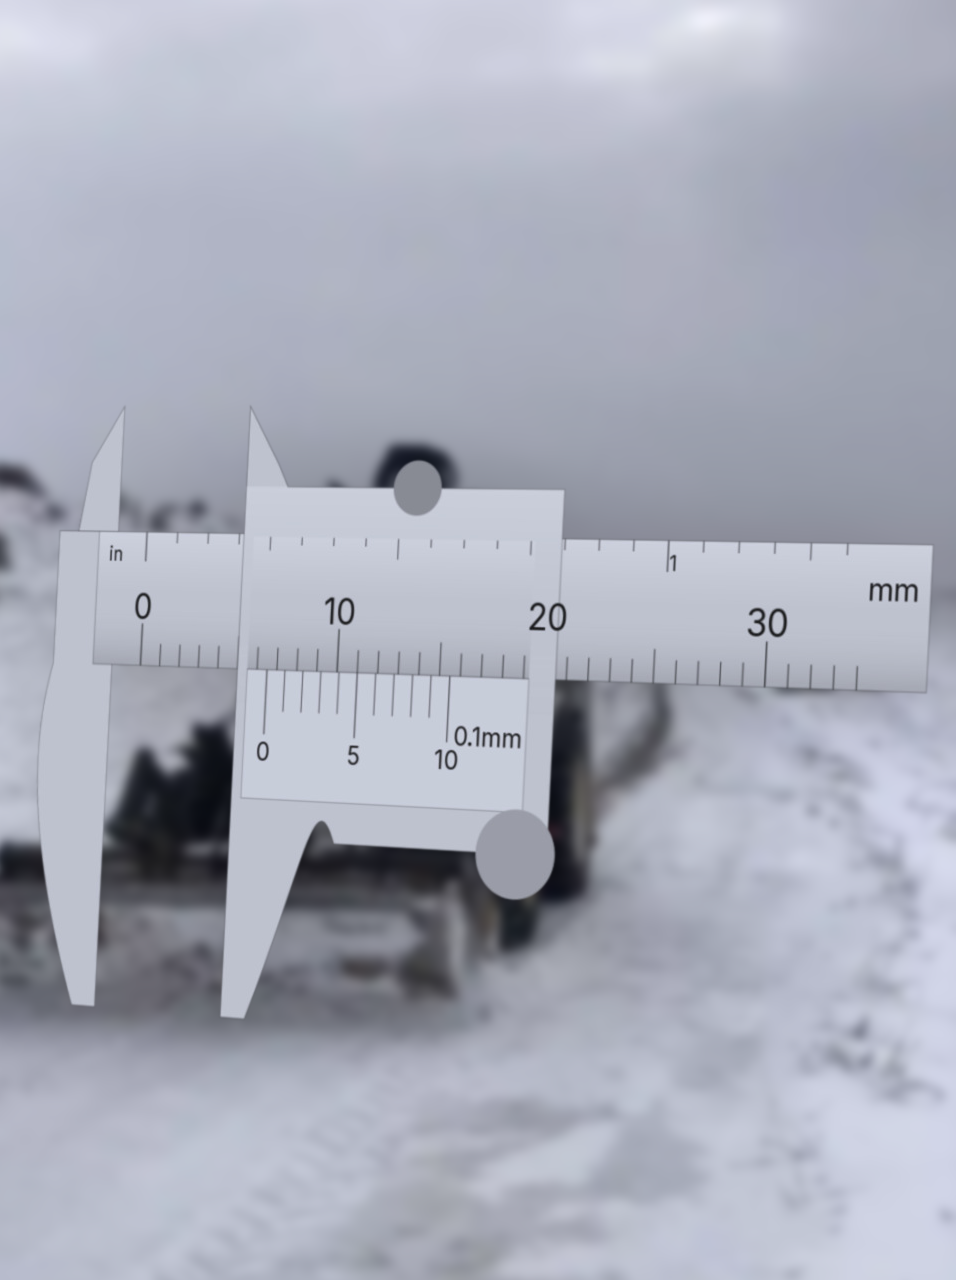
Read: 6.5mm
